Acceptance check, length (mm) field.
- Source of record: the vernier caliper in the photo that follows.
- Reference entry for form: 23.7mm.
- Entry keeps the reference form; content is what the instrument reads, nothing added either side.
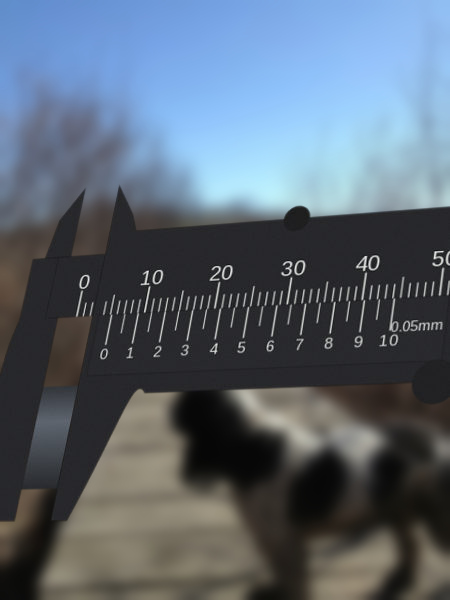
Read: 5.2mm
